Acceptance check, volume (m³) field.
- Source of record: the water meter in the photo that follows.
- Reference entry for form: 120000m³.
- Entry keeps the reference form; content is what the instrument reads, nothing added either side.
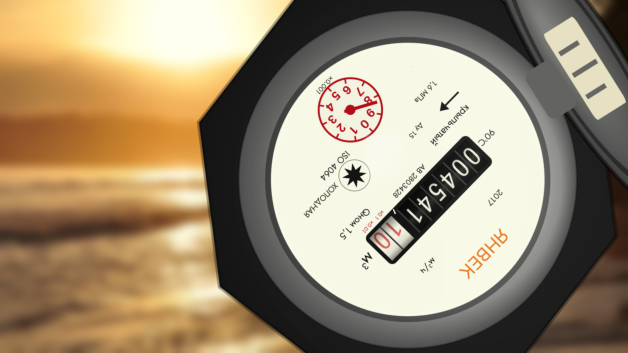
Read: 4541.098m³
